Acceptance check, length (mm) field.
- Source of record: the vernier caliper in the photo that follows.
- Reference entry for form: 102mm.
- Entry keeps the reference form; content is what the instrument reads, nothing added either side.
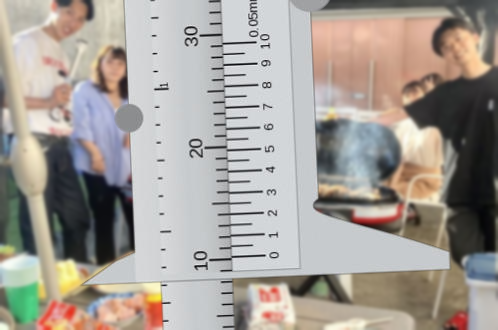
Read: 10.2mm
